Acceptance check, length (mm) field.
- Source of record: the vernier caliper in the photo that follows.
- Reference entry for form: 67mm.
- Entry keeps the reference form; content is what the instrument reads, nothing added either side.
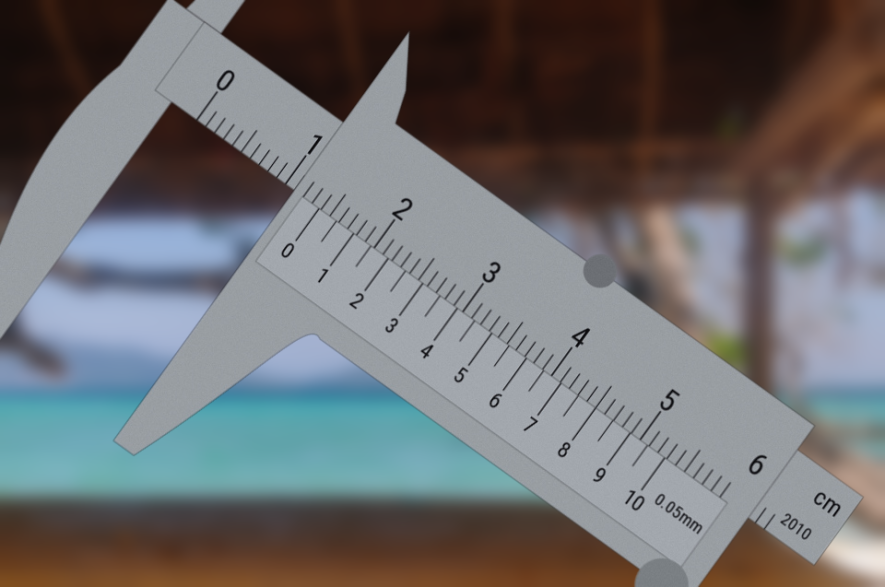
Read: 13.8mm
